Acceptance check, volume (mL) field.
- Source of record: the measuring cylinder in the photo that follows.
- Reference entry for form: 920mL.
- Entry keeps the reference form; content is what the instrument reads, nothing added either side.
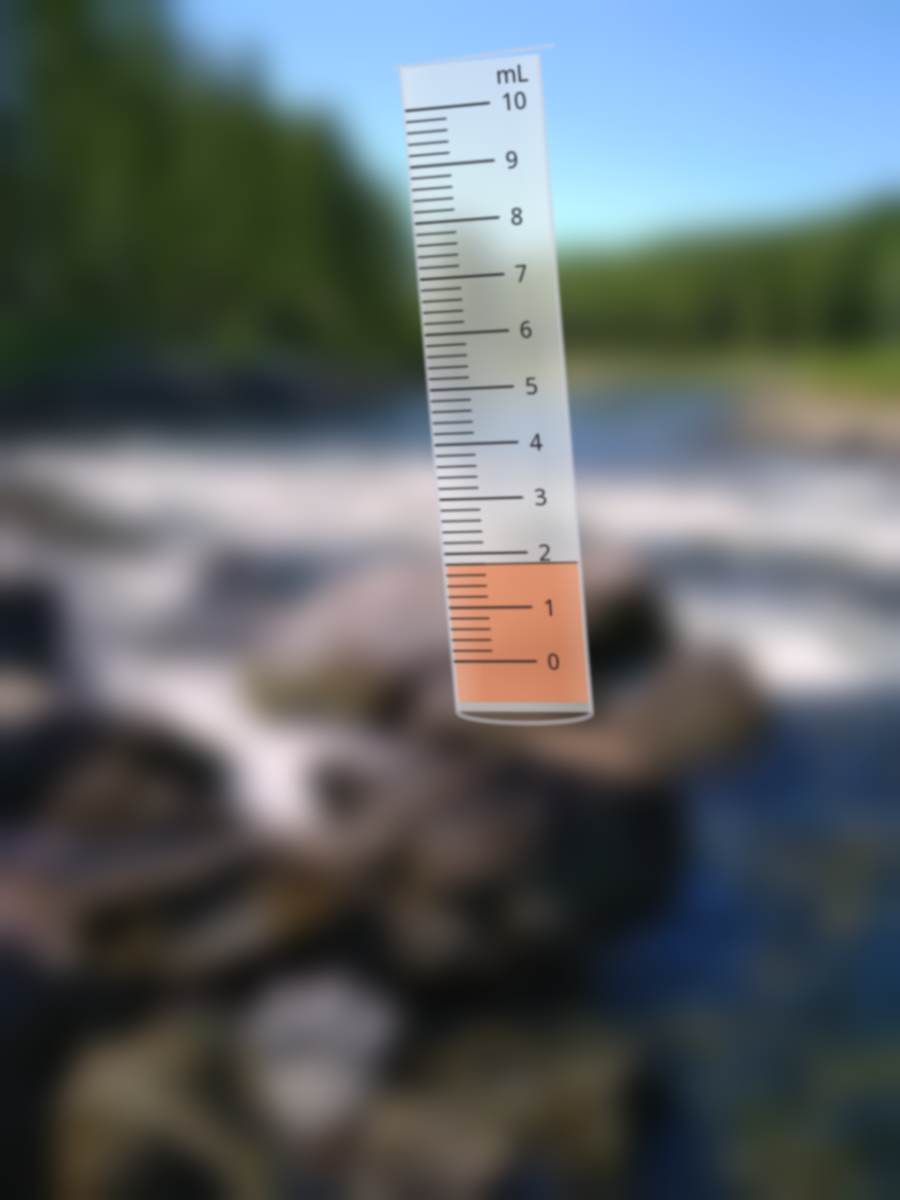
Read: 1.8mL
